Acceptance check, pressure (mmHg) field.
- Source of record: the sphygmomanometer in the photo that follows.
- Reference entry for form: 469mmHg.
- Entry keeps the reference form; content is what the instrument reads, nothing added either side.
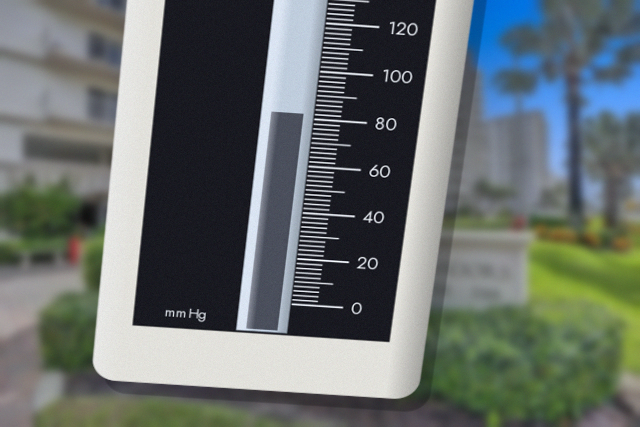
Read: 82mmHg
